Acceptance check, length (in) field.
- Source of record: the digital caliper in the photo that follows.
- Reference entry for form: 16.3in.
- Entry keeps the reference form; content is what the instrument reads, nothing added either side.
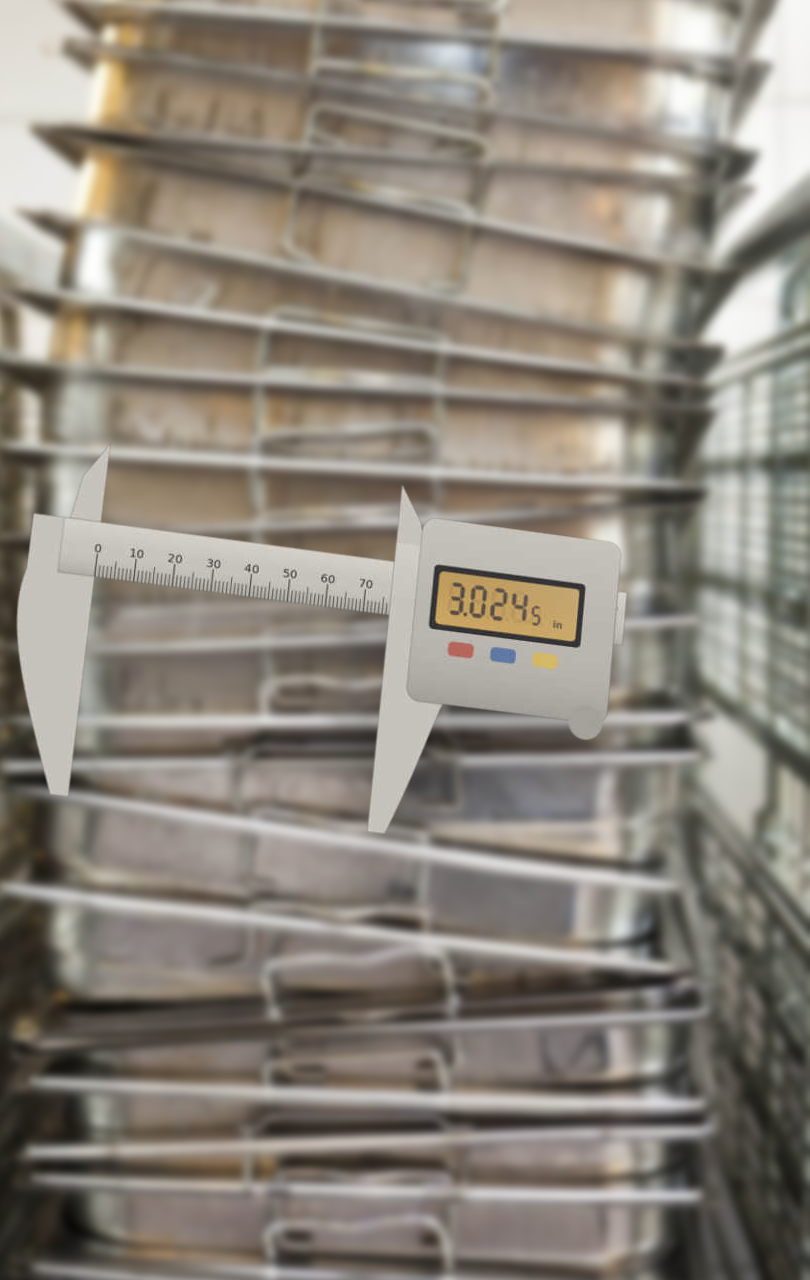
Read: 3.0245in
